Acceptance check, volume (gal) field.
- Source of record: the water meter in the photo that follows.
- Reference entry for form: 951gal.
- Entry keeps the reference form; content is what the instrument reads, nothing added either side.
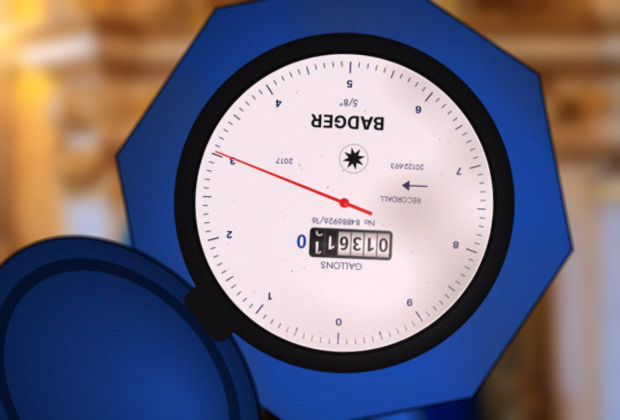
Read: 136113.0gal
